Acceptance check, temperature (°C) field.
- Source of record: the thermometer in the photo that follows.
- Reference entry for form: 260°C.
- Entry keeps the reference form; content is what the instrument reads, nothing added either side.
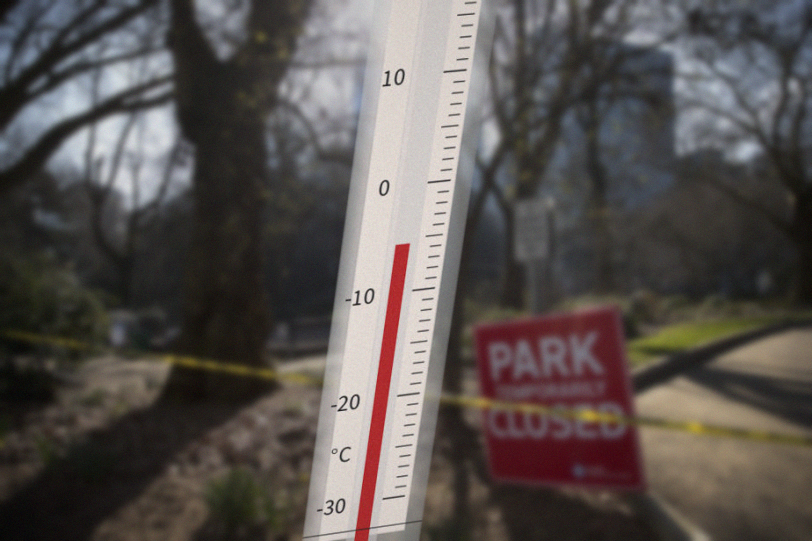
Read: -5.5°C
